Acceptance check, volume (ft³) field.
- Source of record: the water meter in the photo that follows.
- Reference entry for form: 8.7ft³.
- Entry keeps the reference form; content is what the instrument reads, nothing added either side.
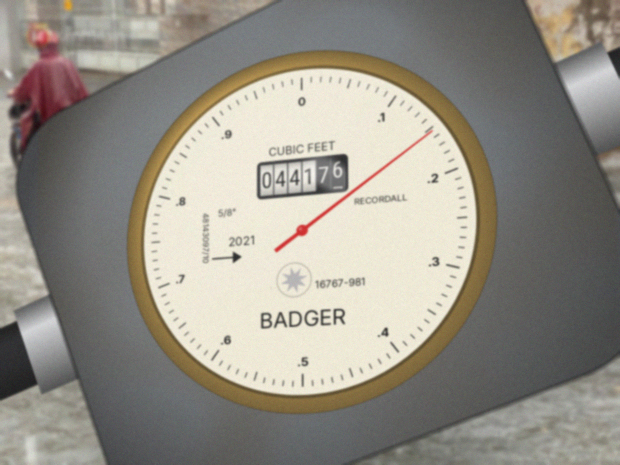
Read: 44176.15ft³
